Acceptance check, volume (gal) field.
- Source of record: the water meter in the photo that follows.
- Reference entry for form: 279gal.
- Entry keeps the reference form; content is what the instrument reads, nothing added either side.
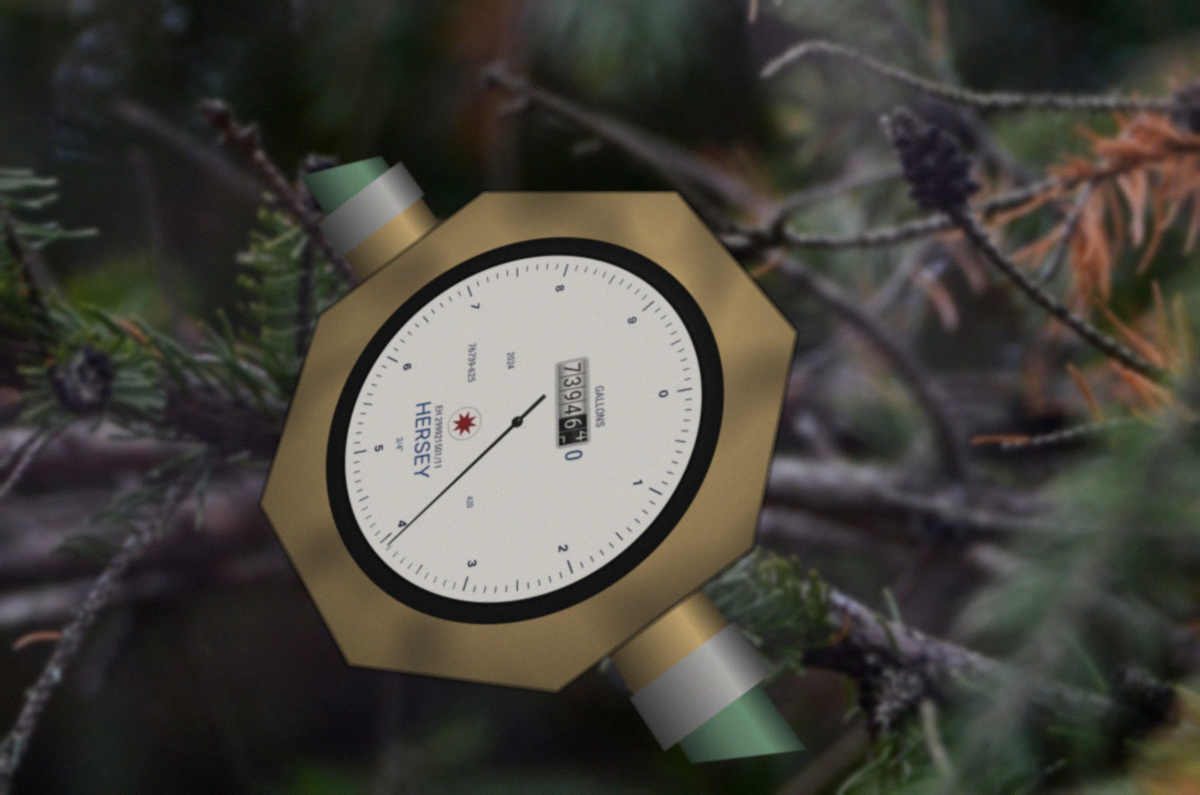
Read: 7394643.9gal
